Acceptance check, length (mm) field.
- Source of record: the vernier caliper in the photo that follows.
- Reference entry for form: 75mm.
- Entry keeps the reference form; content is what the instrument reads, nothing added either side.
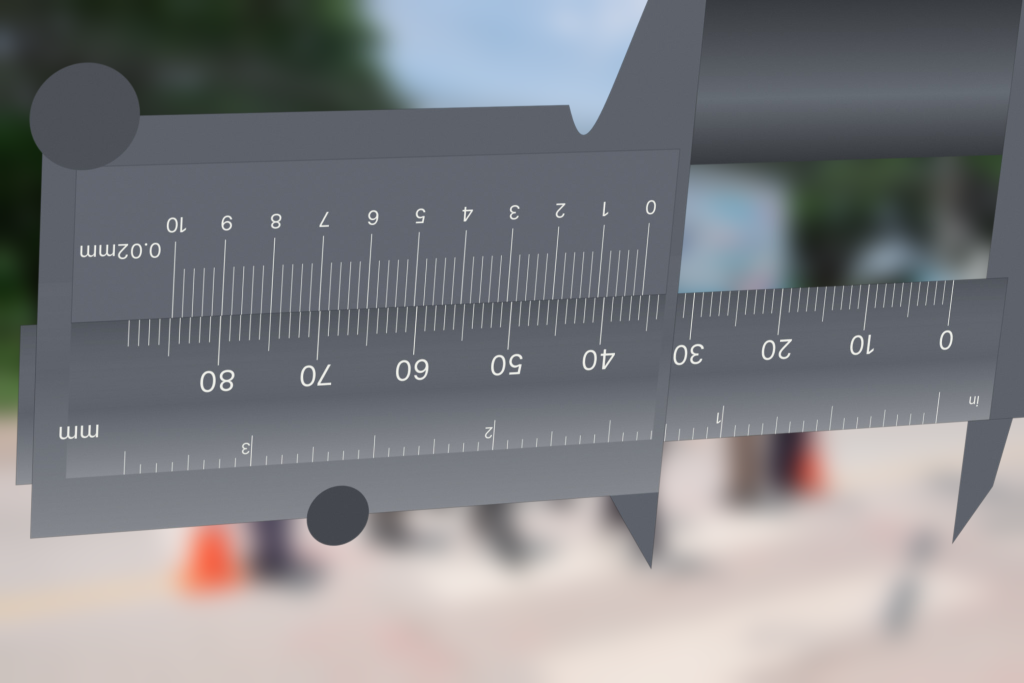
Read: 35.8mm
